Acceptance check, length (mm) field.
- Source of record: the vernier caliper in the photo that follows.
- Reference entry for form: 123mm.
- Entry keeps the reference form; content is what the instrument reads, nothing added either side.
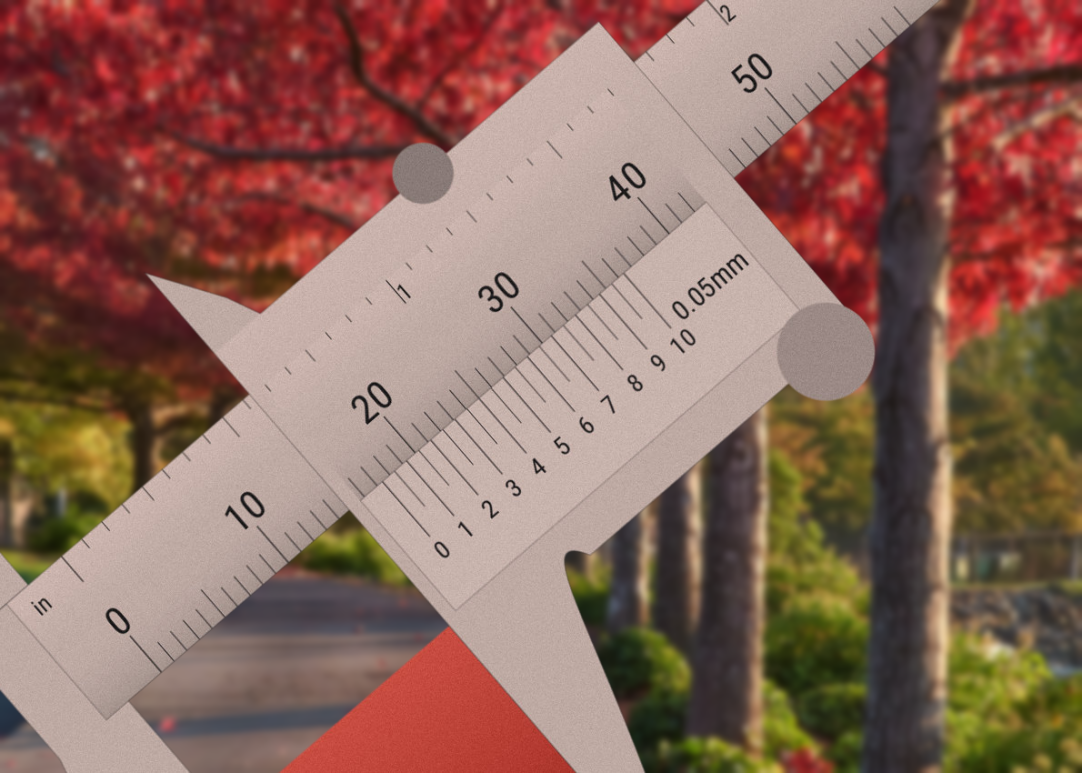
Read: 17.4mm
